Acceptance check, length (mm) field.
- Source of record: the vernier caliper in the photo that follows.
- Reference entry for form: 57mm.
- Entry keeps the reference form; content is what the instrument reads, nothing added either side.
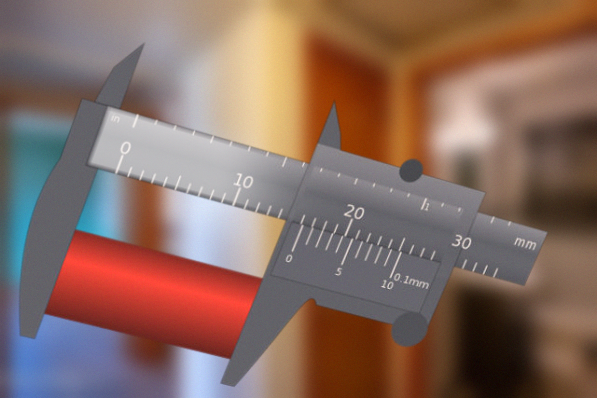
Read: 16.2mm
